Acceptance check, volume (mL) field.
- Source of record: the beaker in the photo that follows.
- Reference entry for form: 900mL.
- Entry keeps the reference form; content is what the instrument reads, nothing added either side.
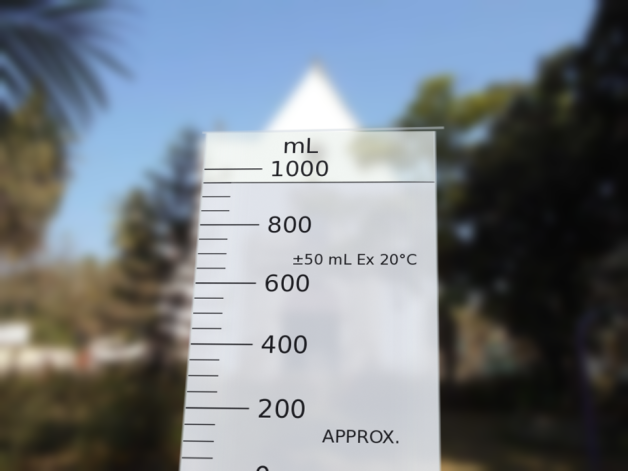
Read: 950mL
